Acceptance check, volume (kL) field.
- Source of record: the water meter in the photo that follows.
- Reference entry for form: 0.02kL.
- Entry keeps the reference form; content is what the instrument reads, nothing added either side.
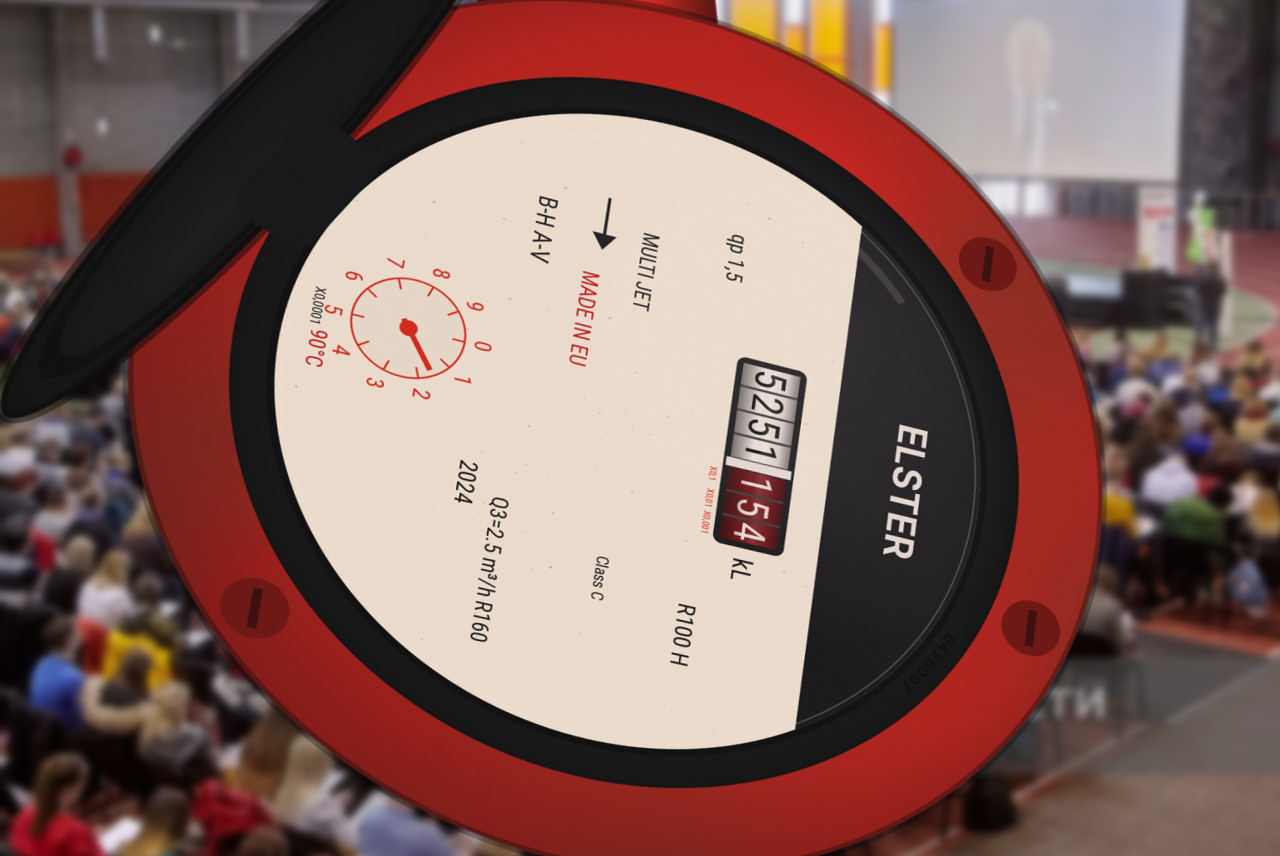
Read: 5251.1541kL
